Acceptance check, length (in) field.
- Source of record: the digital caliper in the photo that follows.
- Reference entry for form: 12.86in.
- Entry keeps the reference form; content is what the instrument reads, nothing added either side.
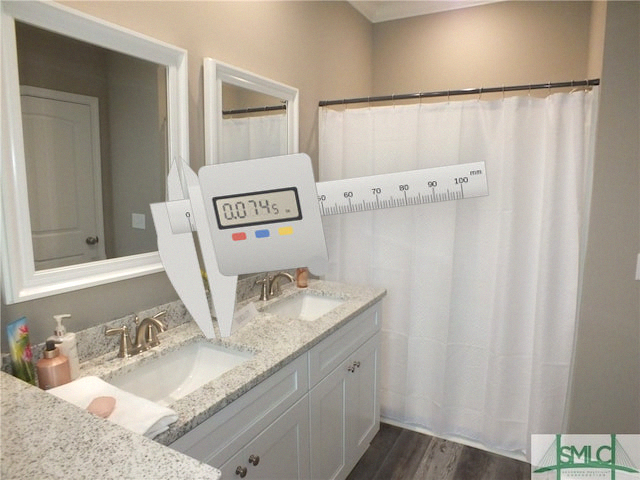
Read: 0.0745in
